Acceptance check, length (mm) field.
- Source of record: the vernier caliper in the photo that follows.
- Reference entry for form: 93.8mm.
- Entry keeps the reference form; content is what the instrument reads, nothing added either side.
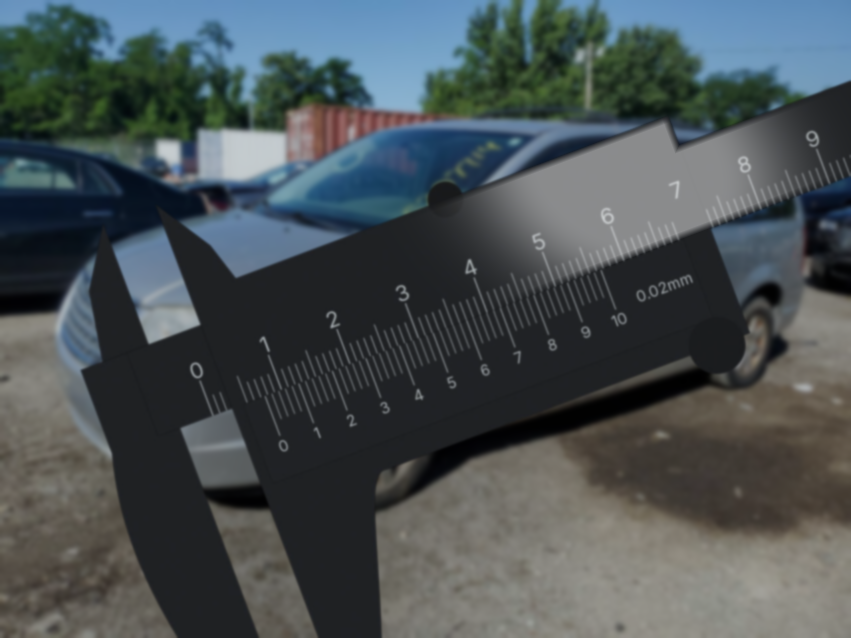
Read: 7.6mm
